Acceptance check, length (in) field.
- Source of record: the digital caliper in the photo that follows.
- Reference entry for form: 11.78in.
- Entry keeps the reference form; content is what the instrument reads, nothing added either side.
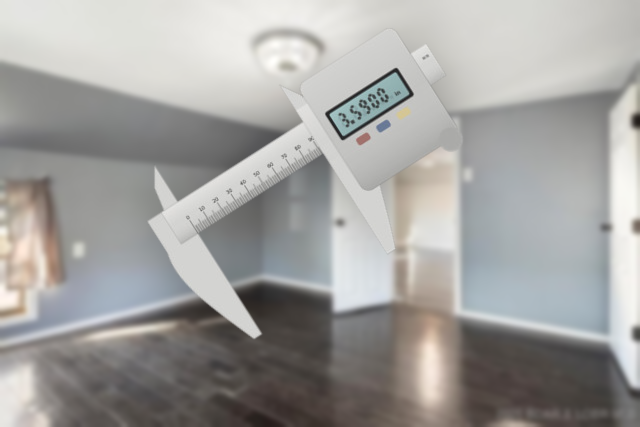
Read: 3.5900in
